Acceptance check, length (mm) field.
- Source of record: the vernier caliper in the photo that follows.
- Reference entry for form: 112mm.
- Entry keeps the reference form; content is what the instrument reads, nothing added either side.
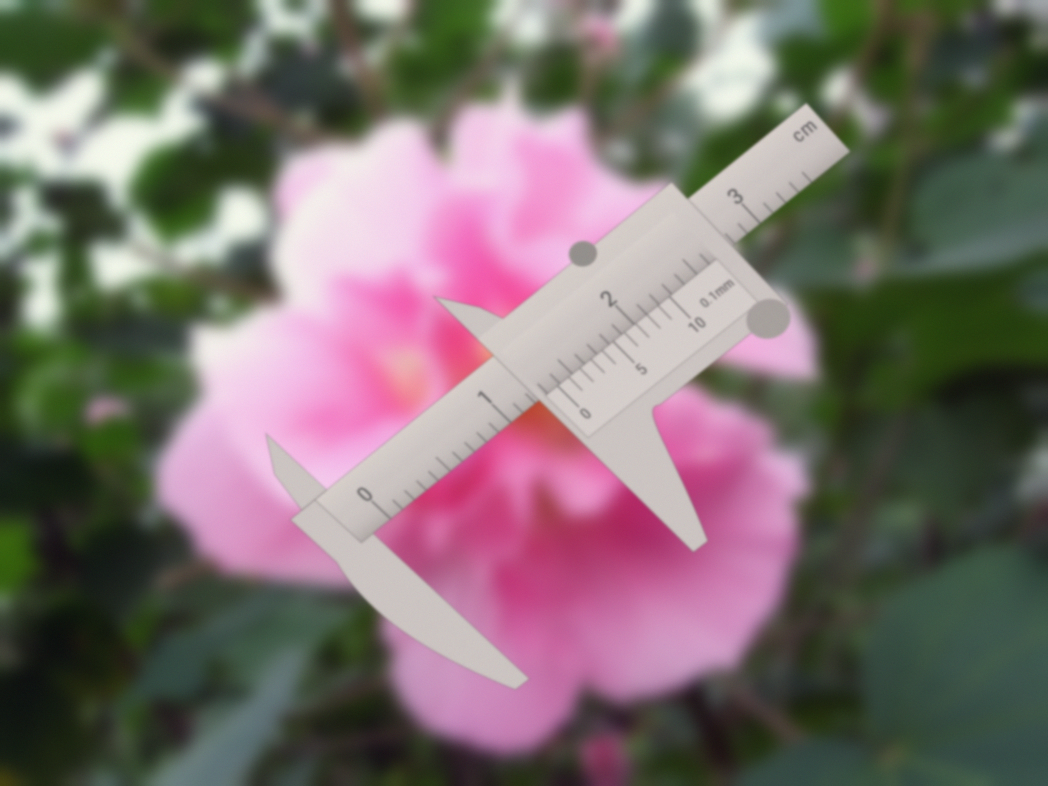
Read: 13.8mm
